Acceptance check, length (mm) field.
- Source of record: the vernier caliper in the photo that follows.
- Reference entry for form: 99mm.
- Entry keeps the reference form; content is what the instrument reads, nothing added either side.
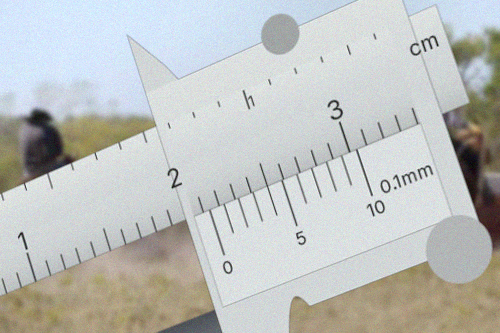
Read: 21.4mm
